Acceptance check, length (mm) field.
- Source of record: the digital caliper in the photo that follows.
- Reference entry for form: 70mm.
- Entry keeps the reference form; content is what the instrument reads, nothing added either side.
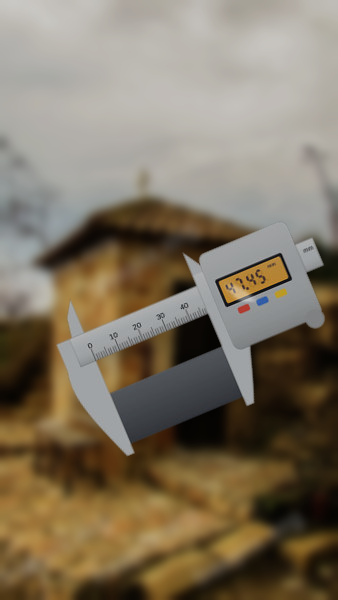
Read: 47.45mm
